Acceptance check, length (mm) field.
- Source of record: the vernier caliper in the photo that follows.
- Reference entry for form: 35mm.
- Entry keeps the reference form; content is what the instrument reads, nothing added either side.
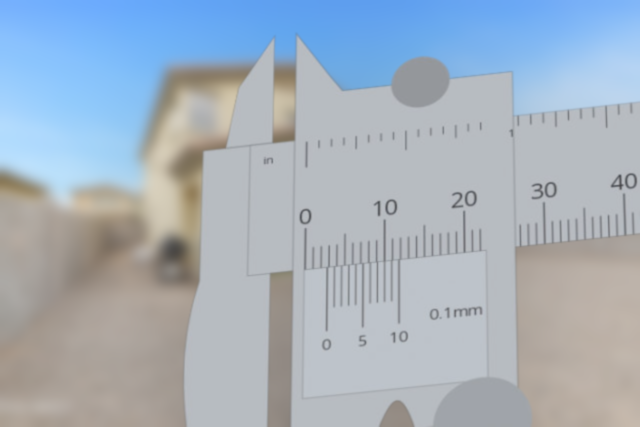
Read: 2.8mm
